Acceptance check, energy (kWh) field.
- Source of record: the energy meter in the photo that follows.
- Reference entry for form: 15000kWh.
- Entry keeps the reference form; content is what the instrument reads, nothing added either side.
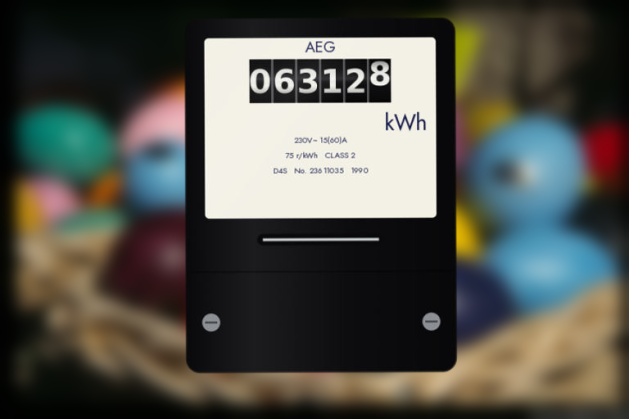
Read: 63128kWh
